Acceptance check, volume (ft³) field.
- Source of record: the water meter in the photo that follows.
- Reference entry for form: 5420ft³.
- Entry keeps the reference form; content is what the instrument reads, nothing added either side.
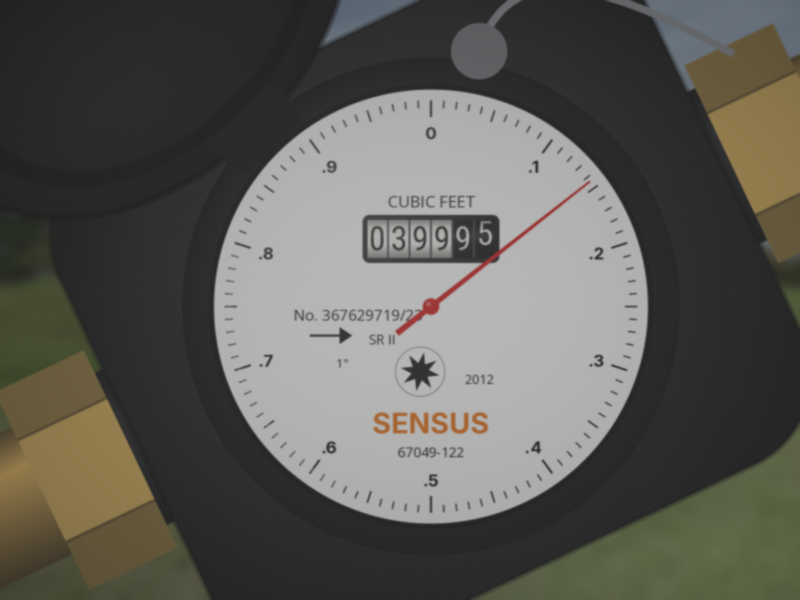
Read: 39995.14ft³
